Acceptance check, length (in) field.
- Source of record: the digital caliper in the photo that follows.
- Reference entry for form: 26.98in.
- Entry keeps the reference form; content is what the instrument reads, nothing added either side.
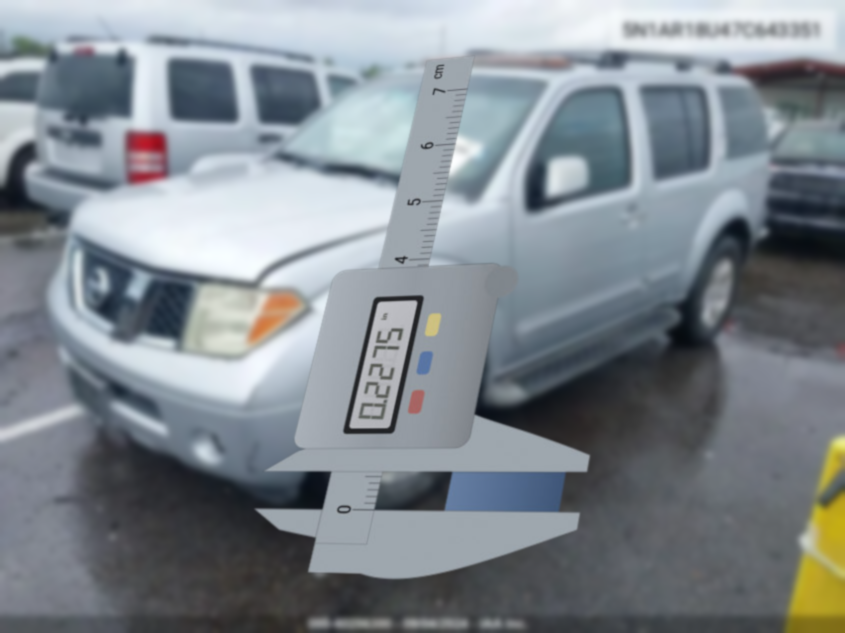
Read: 0.2275in
